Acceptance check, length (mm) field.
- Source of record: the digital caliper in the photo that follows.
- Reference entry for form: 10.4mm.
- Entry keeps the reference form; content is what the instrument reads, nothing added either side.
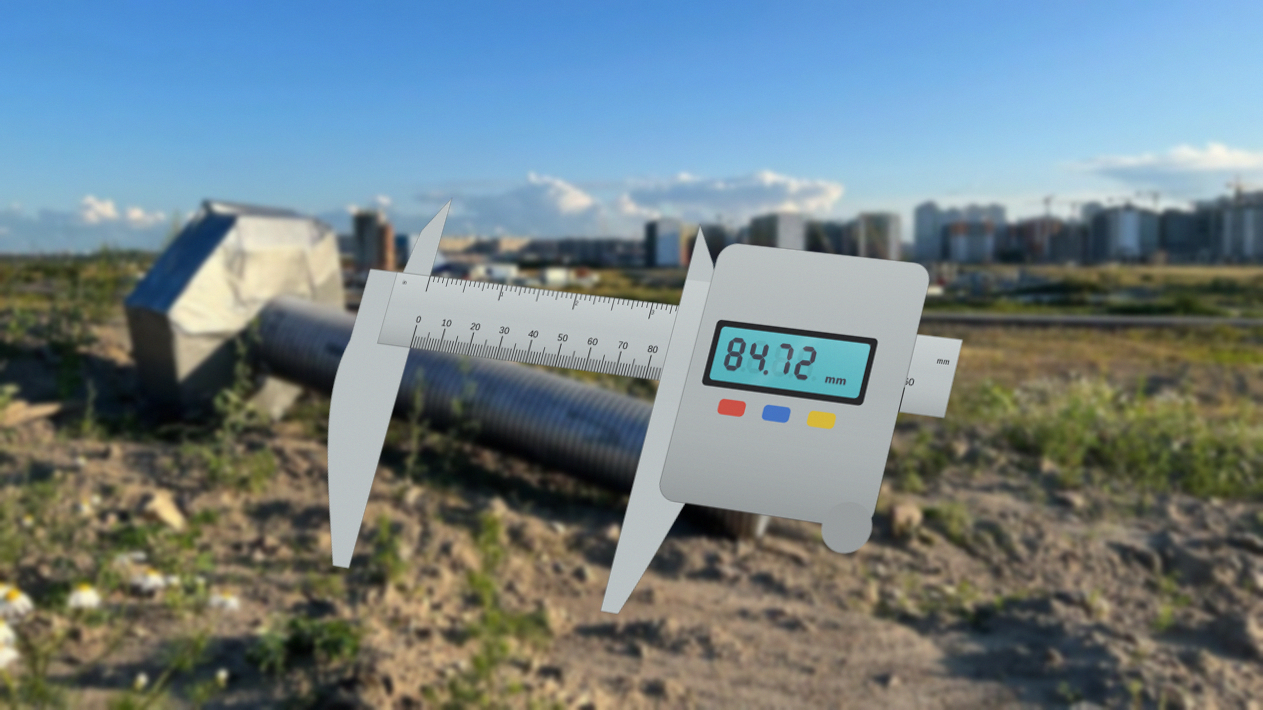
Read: 84.72mm
